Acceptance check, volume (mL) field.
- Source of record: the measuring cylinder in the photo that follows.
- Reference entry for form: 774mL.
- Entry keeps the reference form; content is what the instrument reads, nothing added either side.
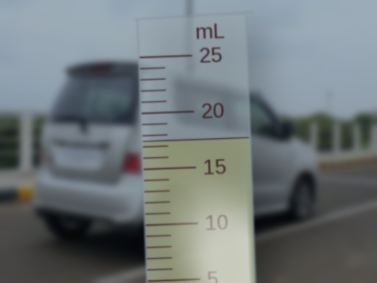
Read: 17.5mL
